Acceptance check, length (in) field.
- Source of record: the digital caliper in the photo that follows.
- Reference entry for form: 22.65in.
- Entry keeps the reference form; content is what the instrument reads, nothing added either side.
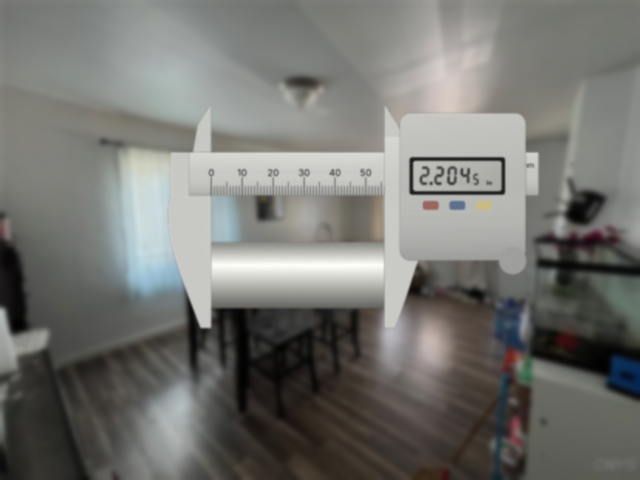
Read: 2.2045in
